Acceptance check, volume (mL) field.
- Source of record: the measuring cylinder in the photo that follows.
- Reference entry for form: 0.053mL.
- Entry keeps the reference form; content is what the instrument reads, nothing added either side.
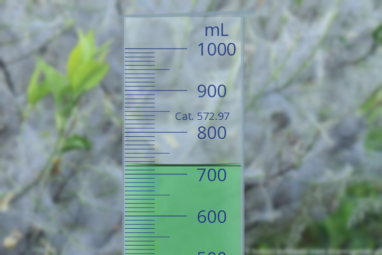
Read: 720mL
